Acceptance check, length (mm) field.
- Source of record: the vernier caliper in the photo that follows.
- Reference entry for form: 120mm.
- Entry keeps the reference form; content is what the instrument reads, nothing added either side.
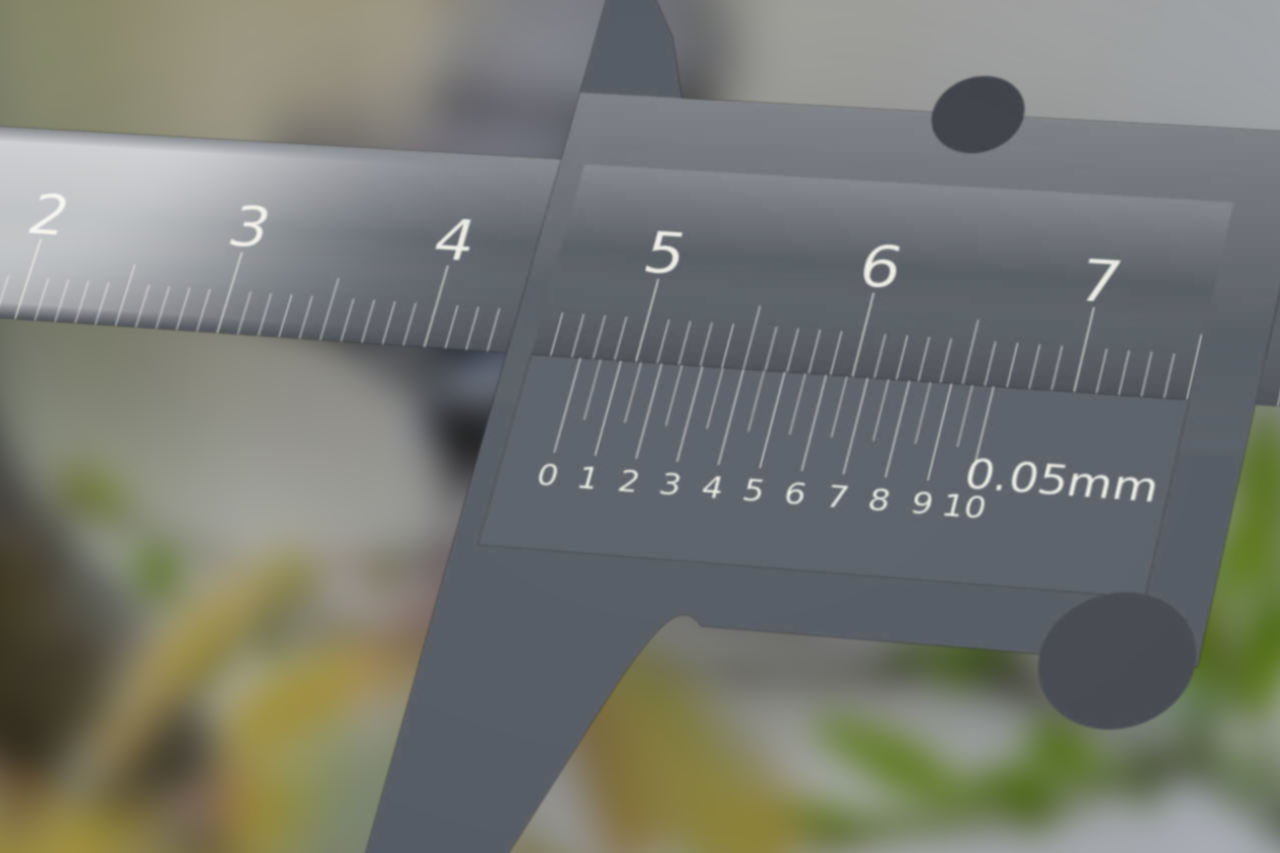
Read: 47.4mm
